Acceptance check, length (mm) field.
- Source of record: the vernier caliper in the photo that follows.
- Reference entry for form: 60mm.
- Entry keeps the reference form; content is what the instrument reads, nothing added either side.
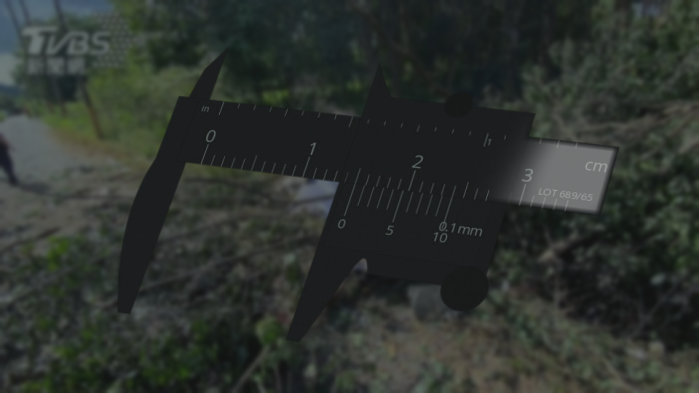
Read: 15.0mm
